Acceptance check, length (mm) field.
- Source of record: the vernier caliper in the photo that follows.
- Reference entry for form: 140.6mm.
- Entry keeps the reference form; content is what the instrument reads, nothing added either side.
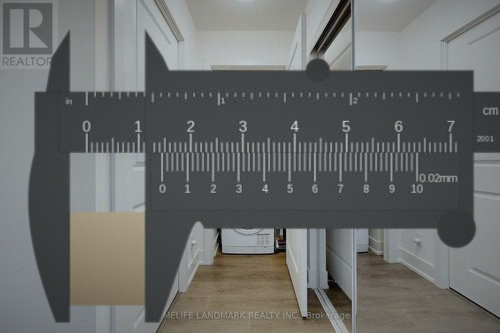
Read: 14.5mm
